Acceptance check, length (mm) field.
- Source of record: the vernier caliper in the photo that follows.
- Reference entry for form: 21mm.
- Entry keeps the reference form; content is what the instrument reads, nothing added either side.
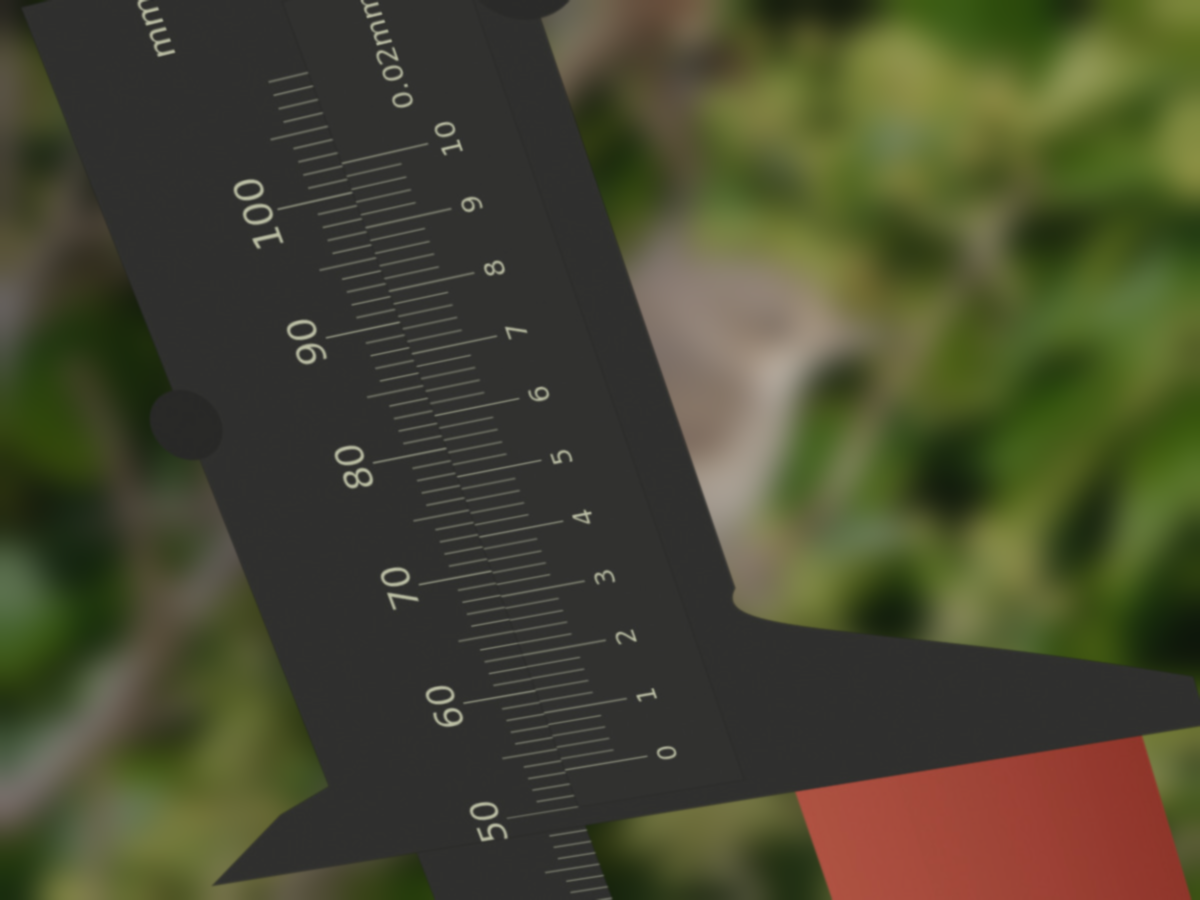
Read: 53.2mm
